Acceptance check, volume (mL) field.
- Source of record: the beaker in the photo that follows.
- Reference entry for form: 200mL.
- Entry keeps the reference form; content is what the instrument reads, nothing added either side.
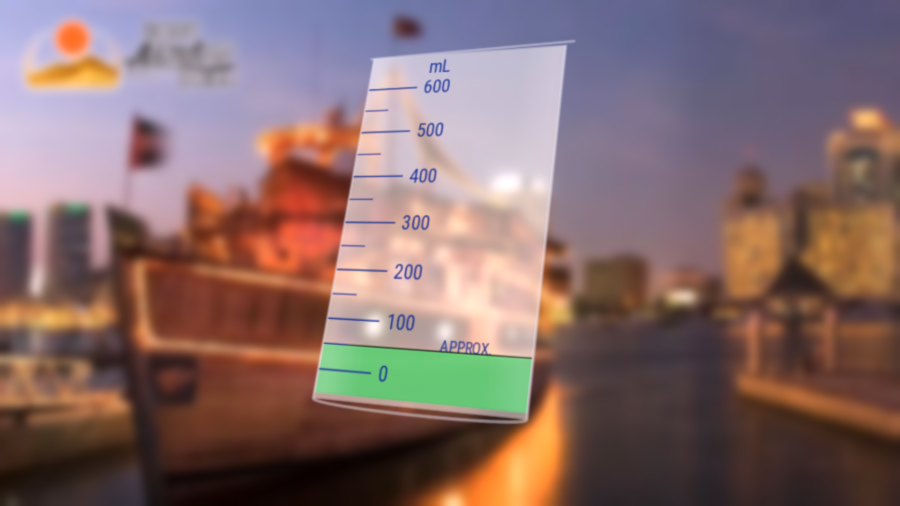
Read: 50mL
